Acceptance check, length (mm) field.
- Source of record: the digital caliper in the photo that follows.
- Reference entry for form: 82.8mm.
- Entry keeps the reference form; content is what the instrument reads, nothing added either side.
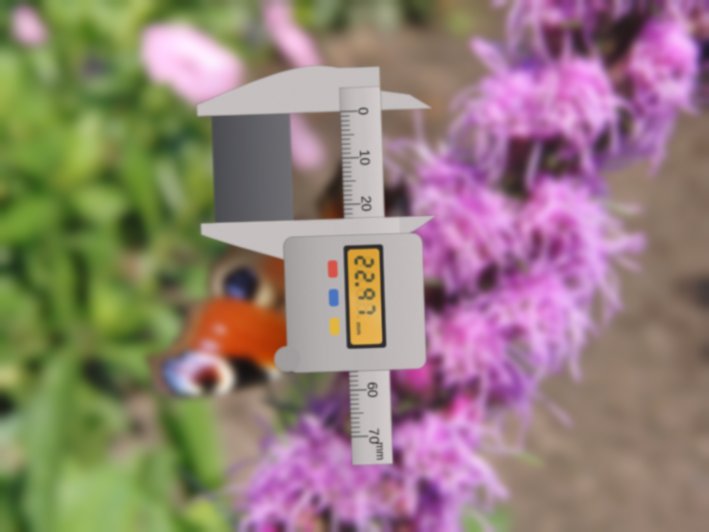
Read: 22.97mm
